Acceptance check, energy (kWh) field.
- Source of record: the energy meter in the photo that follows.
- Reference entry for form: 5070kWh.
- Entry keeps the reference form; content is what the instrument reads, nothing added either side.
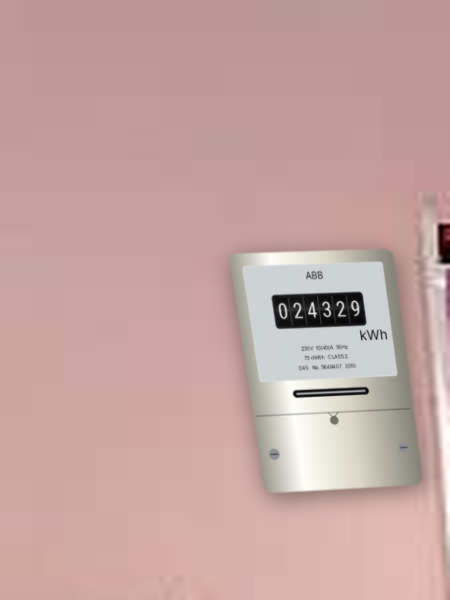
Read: 24329kWh
